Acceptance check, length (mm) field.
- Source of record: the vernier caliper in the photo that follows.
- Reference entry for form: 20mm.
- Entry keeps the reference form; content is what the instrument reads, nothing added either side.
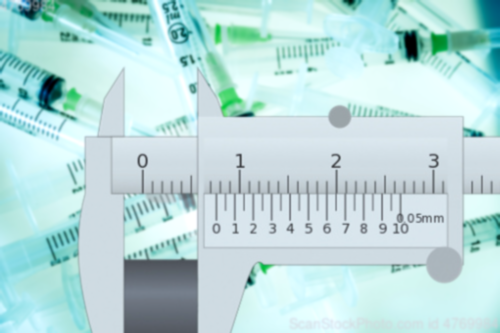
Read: 7.6mm
